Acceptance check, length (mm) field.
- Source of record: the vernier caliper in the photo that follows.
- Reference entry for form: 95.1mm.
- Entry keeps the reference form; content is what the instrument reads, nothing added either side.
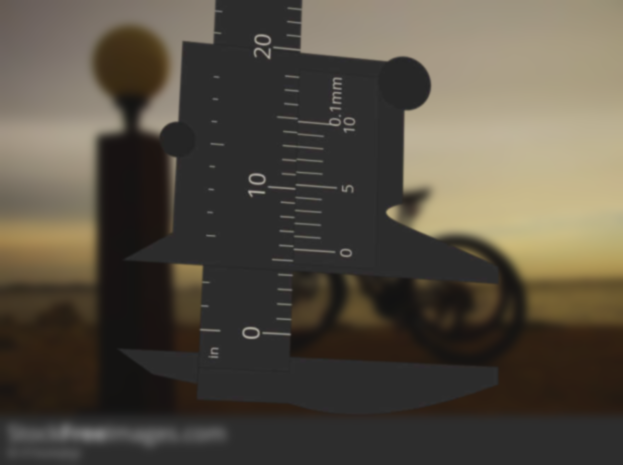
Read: 5.8mm
